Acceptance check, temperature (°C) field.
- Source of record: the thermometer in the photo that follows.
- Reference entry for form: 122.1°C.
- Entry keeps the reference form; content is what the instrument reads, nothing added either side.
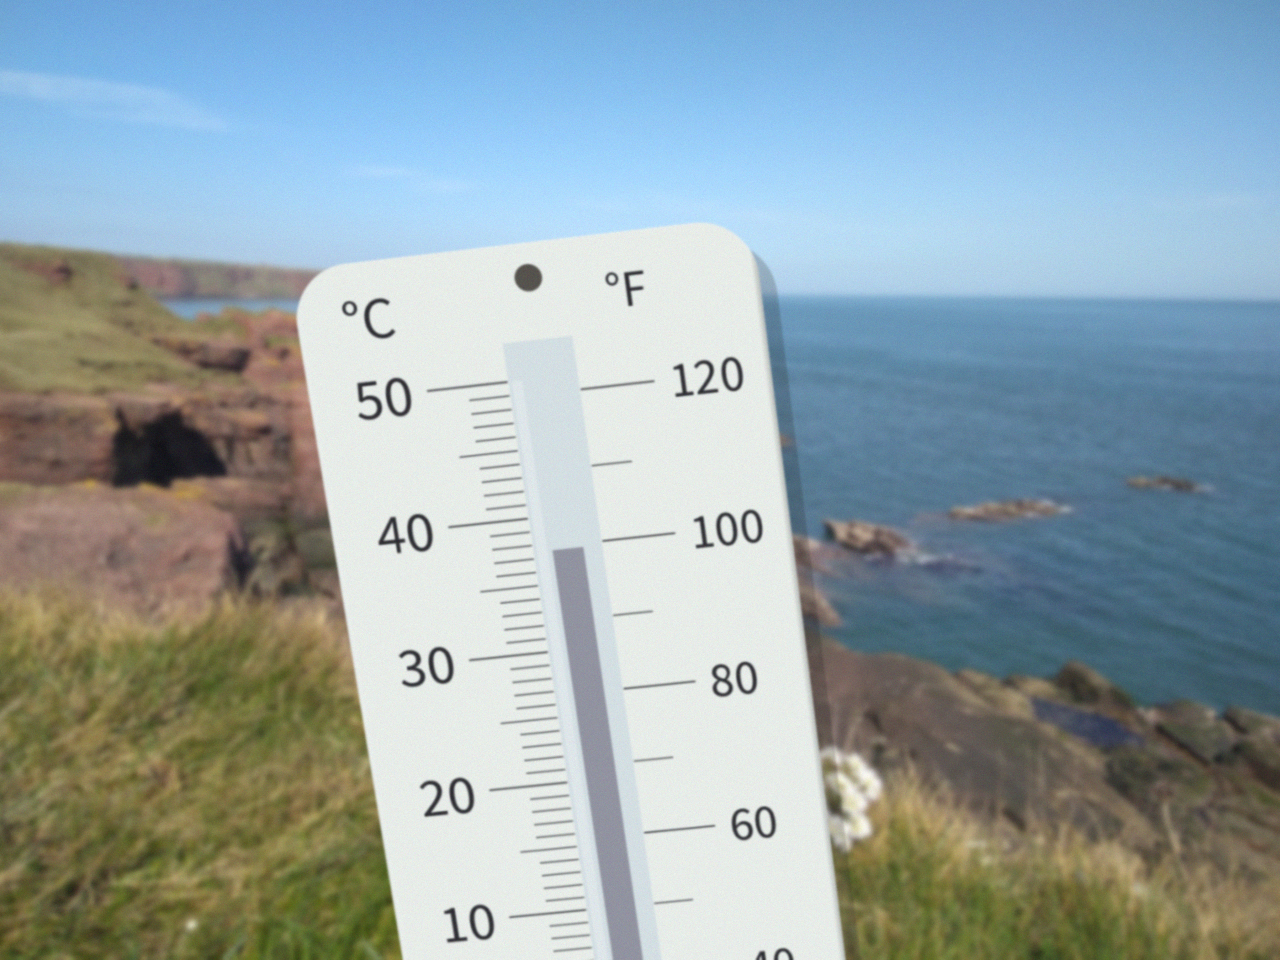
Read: 37.5°C
